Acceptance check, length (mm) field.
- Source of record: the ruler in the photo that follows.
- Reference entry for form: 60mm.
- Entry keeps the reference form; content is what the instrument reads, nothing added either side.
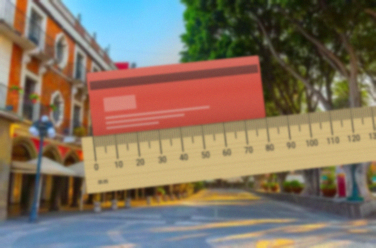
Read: 80mm
